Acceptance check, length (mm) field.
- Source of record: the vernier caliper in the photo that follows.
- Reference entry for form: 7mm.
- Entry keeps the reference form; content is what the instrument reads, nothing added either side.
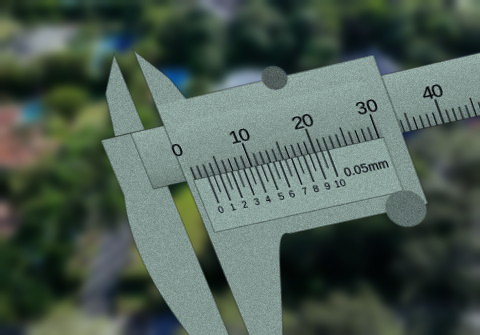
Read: 3.0mm
